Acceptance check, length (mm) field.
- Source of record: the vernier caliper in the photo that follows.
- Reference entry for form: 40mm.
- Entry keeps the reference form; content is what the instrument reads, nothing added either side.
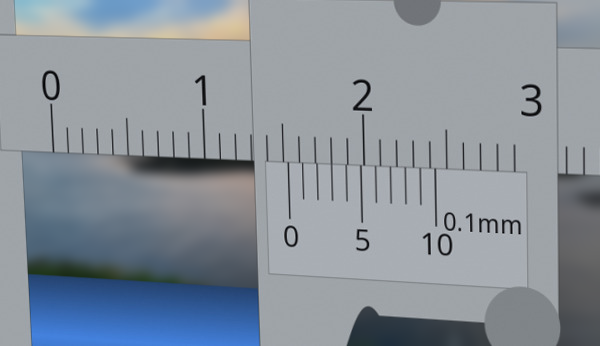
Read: 15.3mm
